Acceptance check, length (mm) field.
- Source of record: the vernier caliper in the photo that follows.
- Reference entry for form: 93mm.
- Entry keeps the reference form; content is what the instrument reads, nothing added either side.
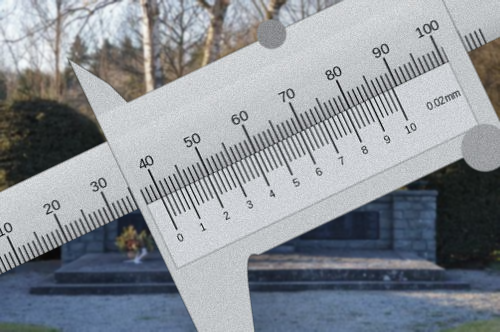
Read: 40.0mm
